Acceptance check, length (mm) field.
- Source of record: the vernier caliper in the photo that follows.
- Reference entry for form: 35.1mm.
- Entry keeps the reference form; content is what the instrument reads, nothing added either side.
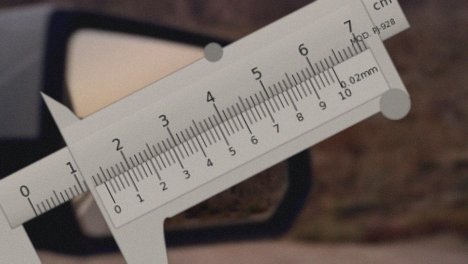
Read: 14.5mm
